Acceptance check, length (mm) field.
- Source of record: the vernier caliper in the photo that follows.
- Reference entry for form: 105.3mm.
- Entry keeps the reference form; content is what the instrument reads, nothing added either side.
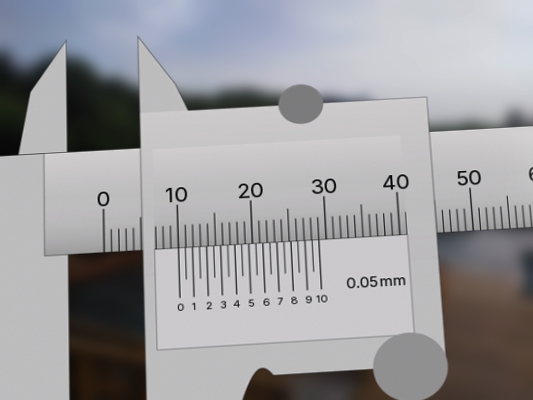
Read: 10.0mm
